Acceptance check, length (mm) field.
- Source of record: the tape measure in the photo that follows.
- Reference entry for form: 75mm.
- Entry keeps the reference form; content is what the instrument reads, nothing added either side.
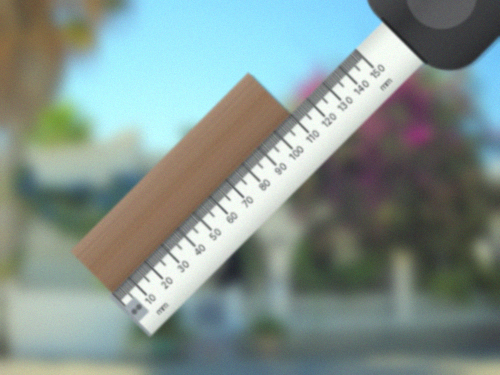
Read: 110mm
